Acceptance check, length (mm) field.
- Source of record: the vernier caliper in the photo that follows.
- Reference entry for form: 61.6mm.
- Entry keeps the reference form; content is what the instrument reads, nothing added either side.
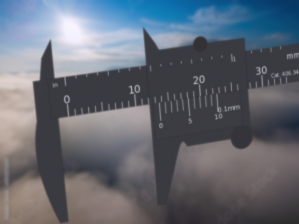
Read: 13.6mm
